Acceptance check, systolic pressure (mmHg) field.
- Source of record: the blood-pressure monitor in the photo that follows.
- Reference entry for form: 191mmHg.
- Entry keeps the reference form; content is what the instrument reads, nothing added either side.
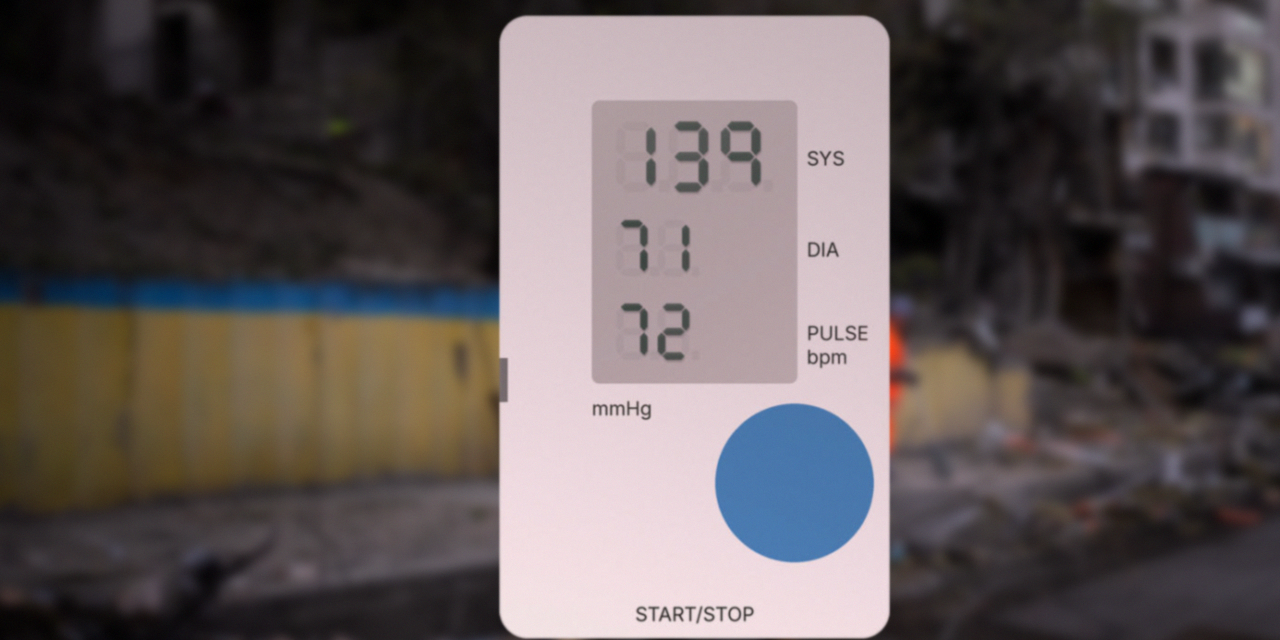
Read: 139mmHg
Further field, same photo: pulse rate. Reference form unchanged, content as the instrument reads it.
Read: 72bpm
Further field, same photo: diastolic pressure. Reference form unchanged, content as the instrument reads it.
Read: 71mmHg
